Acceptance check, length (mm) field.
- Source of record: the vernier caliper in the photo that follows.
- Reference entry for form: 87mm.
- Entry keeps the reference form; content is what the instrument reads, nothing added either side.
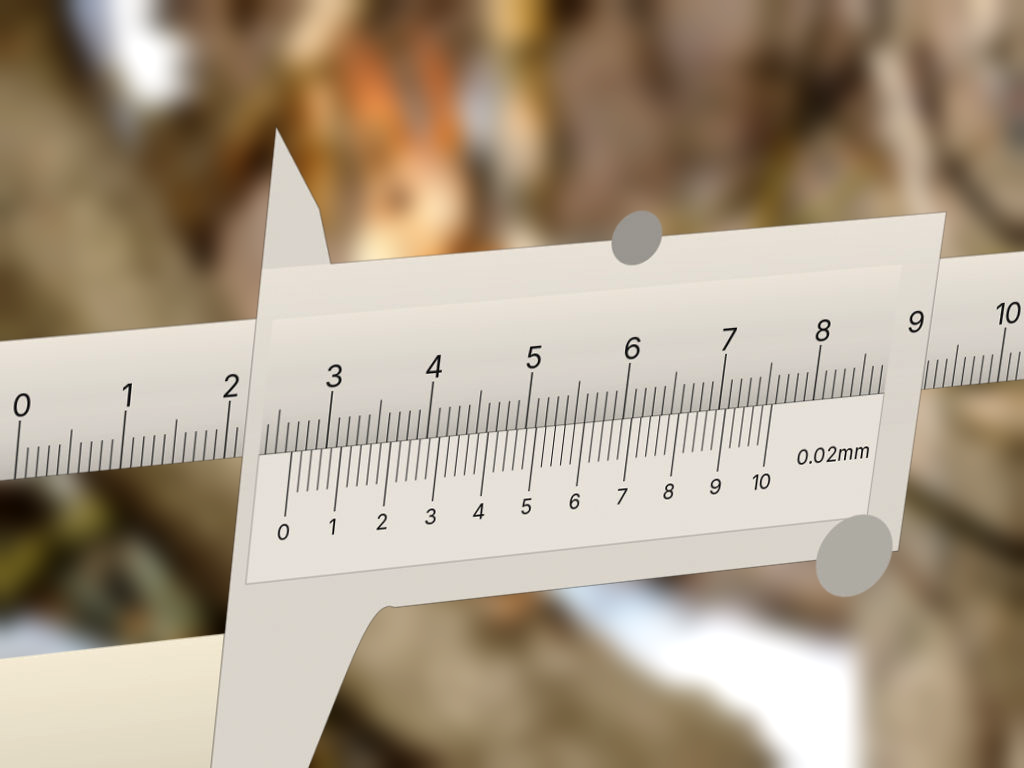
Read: 26.6mm
